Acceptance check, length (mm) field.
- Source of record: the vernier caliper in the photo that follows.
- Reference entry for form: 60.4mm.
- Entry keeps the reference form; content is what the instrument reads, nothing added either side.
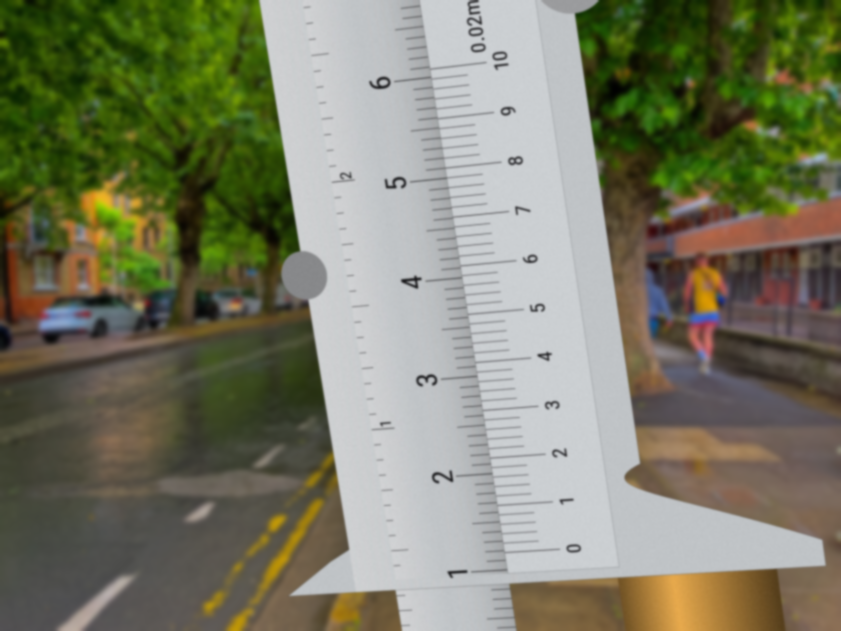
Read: 11.8mm
